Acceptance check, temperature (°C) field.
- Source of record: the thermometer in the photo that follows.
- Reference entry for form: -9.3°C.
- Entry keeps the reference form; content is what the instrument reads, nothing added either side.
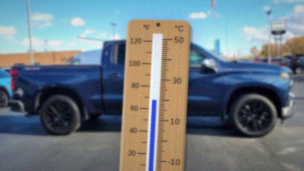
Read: 20°C
